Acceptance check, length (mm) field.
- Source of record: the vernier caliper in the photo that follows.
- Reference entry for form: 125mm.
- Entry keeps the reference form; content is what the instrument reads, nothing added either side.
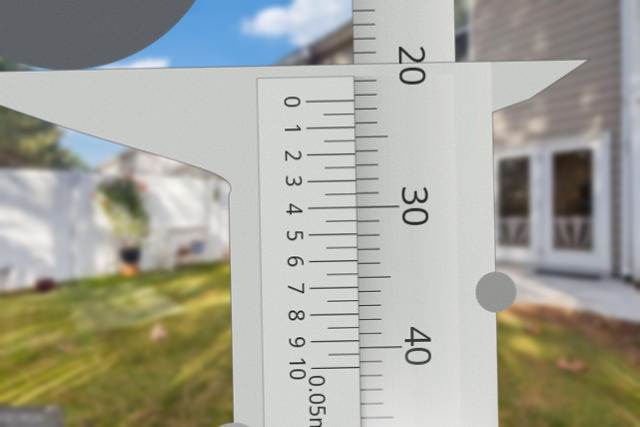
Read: 22.4mm
